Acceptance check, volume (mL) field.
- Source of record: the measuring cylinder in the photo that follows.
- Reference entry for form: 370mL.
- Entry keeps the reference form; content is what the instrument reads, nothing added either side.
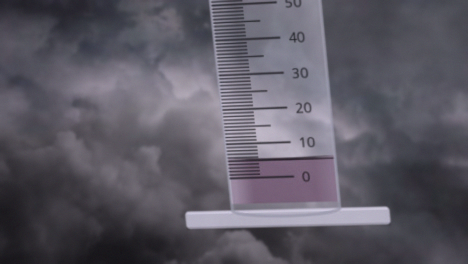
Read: 5mL
